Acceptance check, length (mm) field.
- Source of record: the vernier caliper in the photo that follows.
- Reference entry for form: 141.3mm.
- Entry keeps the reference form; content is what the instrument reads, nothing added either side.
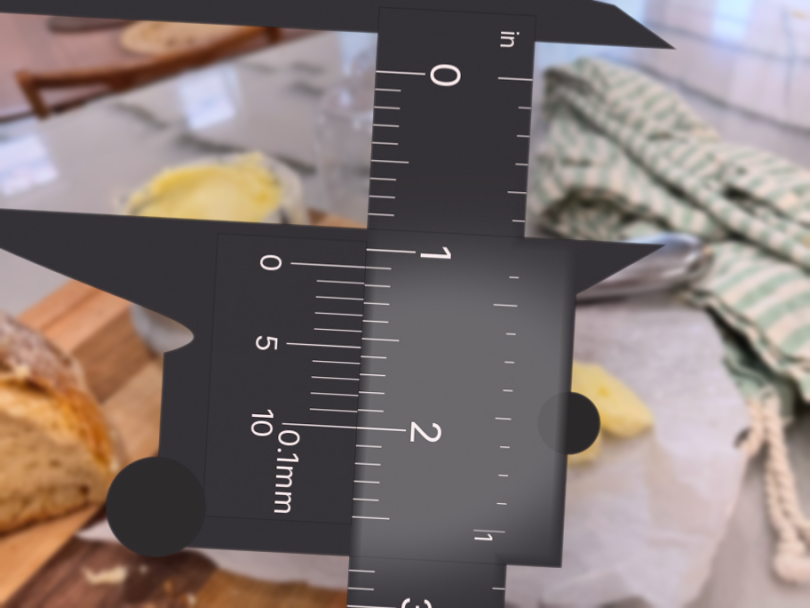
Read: 11.0mm
